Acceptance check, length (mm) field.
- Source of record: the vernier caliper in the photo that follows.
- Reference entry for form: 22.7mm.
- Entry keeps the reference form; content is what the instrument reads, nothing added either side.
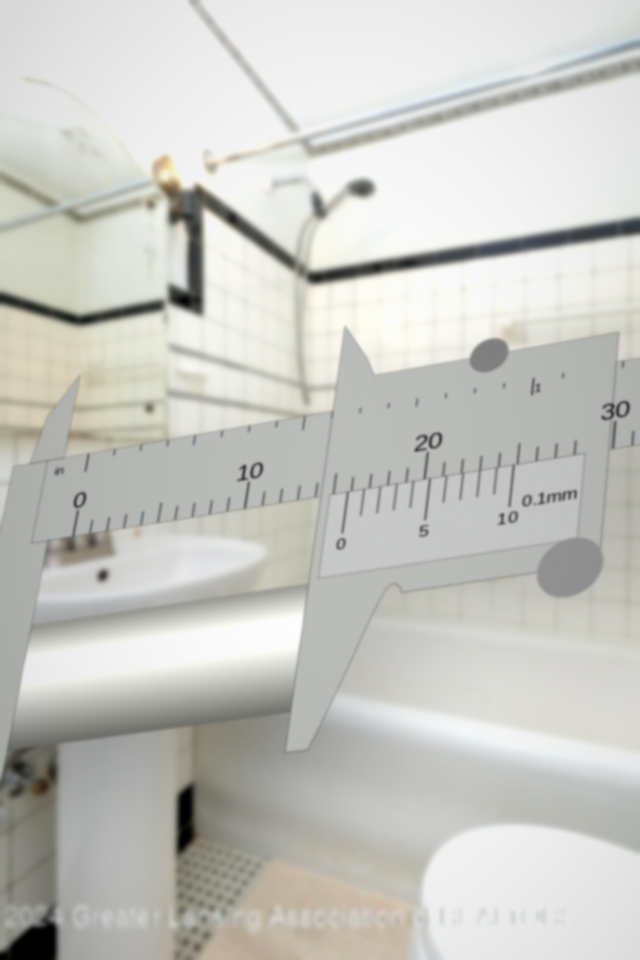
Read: 15.8mm
